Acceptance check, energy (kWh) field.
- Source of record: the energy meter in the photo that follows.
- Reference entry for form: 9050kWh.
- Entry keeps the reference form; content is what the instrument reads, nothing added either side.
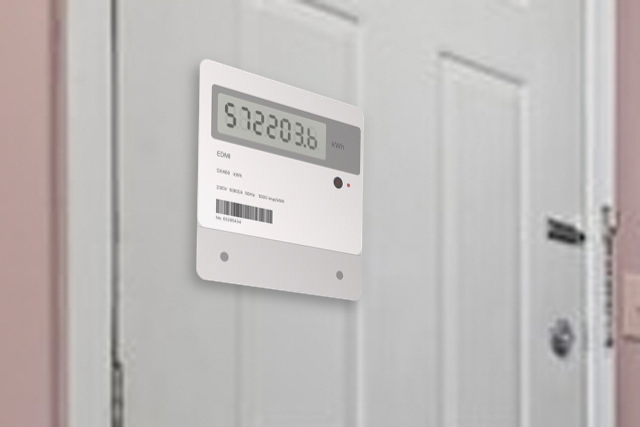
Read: 572203.6kWh
